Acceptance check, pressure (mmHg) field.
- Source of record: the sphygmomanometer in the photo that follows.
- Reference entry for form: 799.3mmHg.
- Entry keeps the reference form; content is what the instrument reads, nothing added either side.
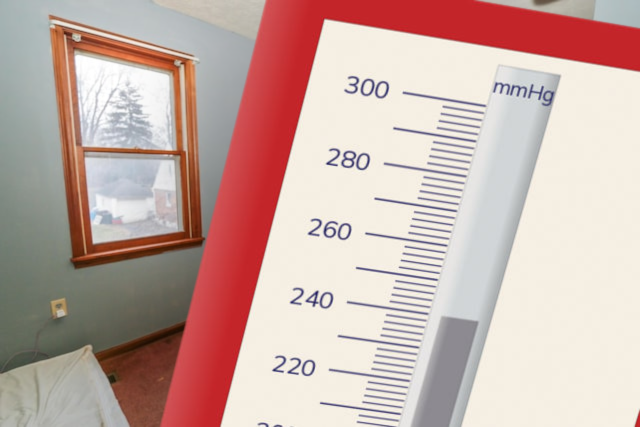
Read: 240mmHg
